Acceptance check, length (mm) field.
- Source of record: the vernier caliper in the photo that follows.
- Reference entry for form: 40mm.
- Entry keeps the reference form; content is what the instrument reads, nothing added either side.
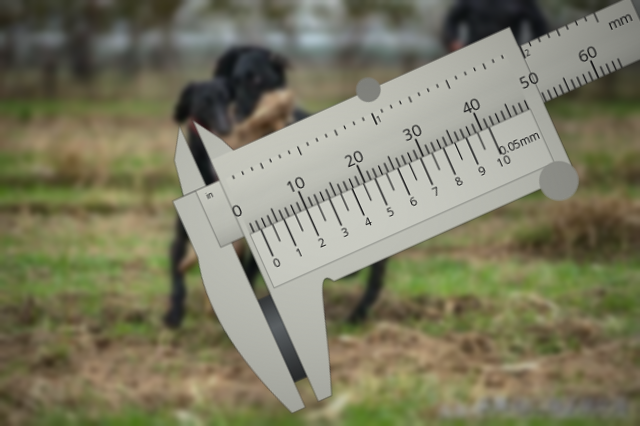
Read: 2.2mm
